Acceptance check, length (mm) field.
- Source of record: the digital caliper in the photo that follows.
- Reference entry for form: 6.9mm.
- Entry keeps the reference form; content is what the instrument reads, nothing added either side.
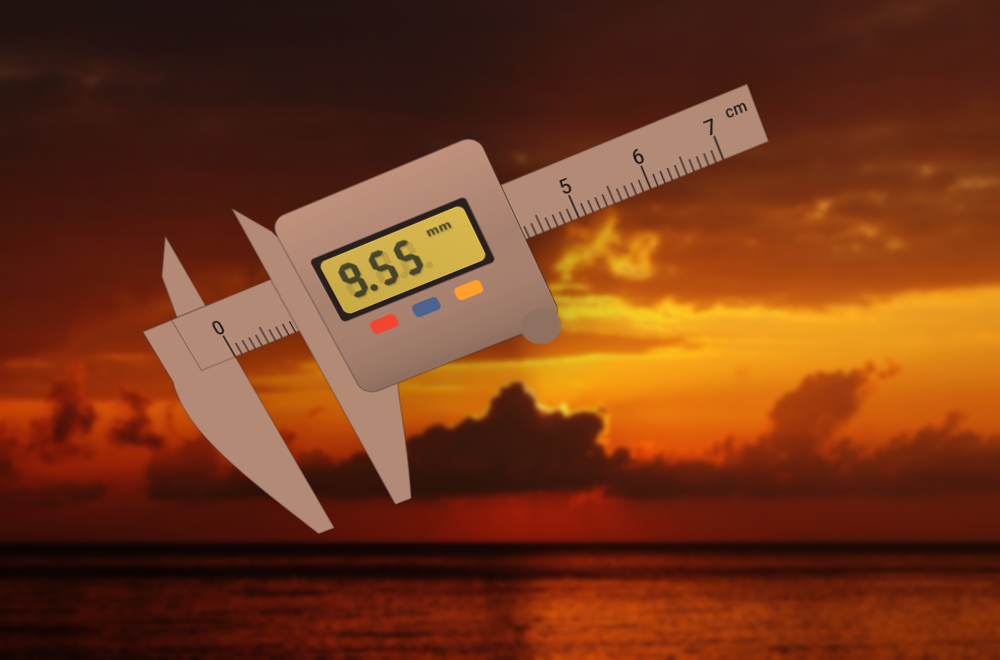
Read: 9.55mm
